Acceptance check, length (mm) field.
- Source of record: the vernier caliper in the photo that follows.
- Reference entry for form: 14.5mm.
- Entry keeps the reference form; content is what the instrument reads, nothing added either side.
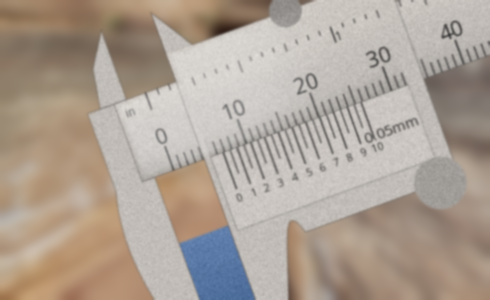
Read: 6.8mm
